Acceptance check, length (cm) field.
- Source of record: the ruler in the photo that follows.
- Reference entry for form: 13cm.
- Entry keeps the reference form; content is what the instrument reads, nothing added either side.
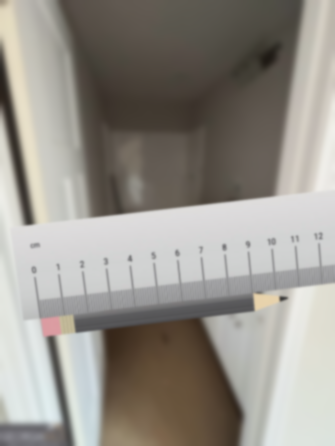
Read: 10.5cm
